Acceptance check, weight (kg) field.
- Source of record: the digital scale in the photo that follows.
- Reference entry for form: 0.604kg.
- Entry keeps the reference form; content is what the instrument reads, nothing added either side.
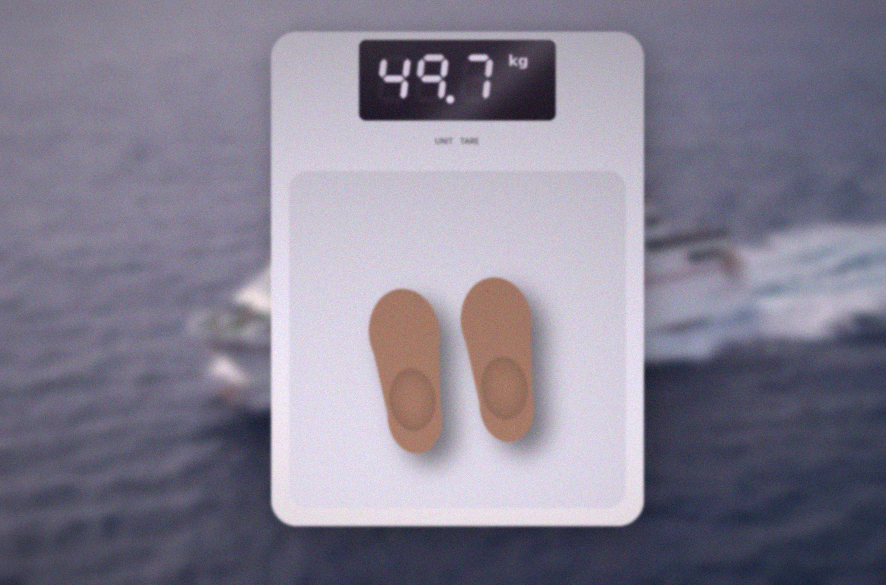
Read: 49.7kg
